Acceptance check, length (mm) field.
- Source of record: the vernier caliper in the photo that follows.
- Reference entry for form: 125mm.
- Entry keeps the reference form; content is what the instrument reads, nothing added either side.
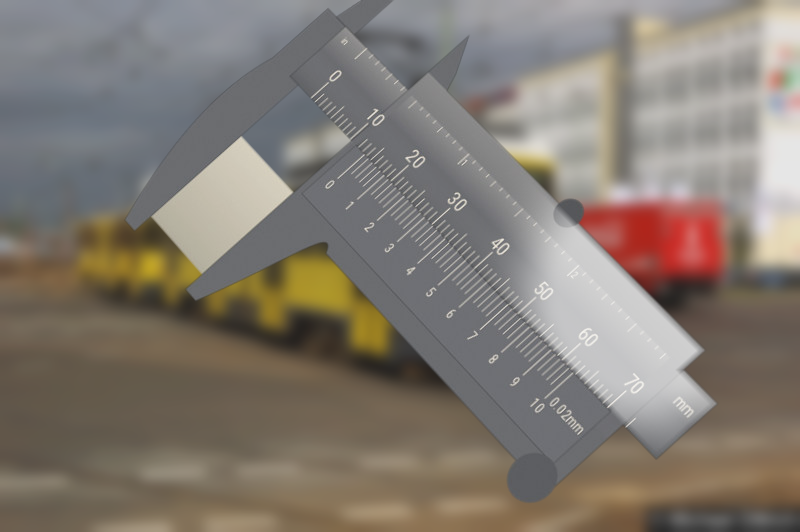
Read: 13.6mm
